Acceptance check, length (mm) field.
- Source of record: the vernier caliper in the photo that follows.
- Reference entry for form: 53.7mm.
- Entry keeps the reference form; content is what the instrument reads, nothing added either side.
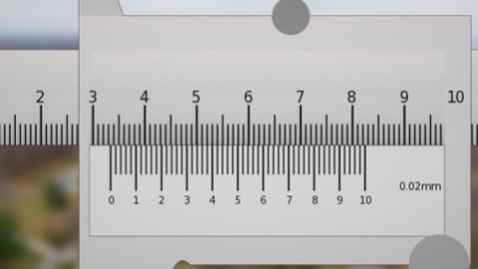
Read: 33.4mm
